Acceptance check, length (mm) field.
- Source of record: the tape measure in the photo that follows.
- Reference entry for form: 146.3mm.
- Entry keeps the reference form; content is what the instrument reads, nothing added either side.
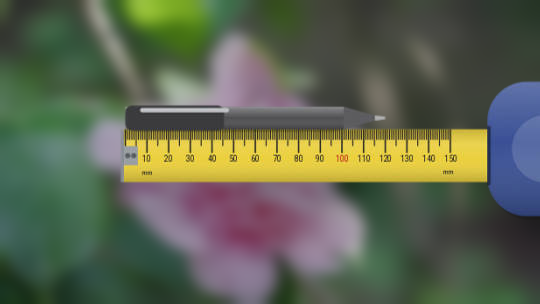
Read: 120mm
